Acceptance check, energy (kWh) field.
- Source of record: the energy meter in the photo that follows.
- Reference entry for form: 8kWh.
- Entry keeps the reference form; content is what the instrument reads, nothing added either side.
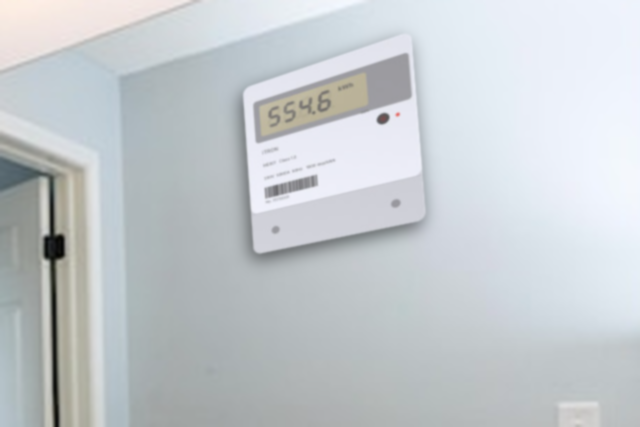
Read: 554.6kWh
